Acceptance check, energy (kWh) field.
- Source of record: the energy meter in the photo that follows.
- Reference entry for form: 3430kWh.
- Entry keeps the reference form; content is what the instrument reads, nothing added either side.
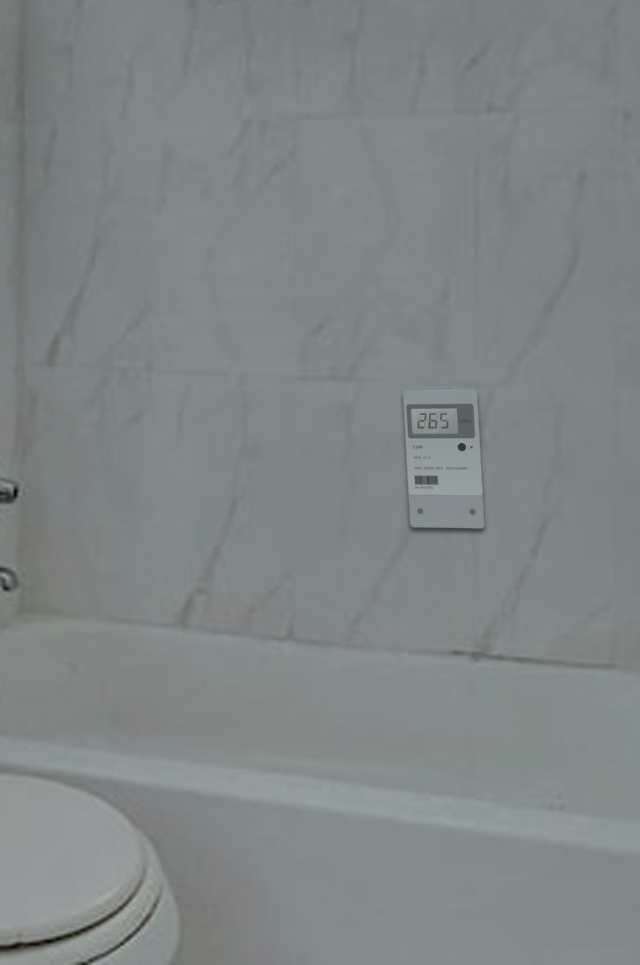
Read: 265kWh
